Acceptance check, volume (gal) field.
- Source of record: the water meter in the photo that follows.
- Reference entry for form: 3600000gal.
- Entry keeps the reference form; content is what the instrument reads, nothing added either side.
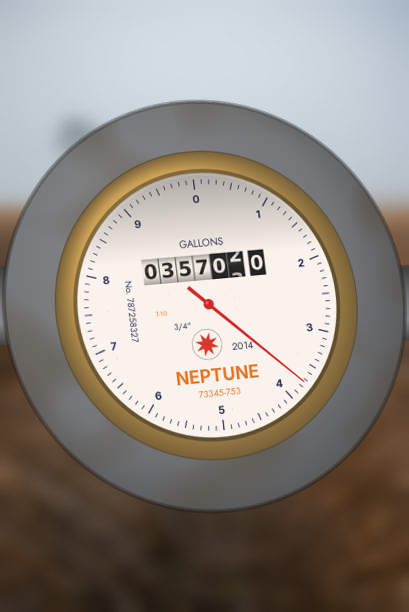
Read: 357023.7gal
